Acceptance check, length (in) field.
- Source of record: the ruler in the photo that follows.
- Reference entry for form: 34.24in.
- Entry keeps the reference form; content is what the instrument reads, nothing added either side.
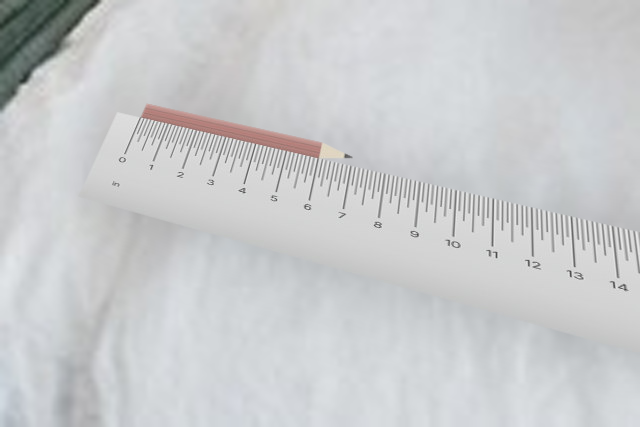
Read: 7in
